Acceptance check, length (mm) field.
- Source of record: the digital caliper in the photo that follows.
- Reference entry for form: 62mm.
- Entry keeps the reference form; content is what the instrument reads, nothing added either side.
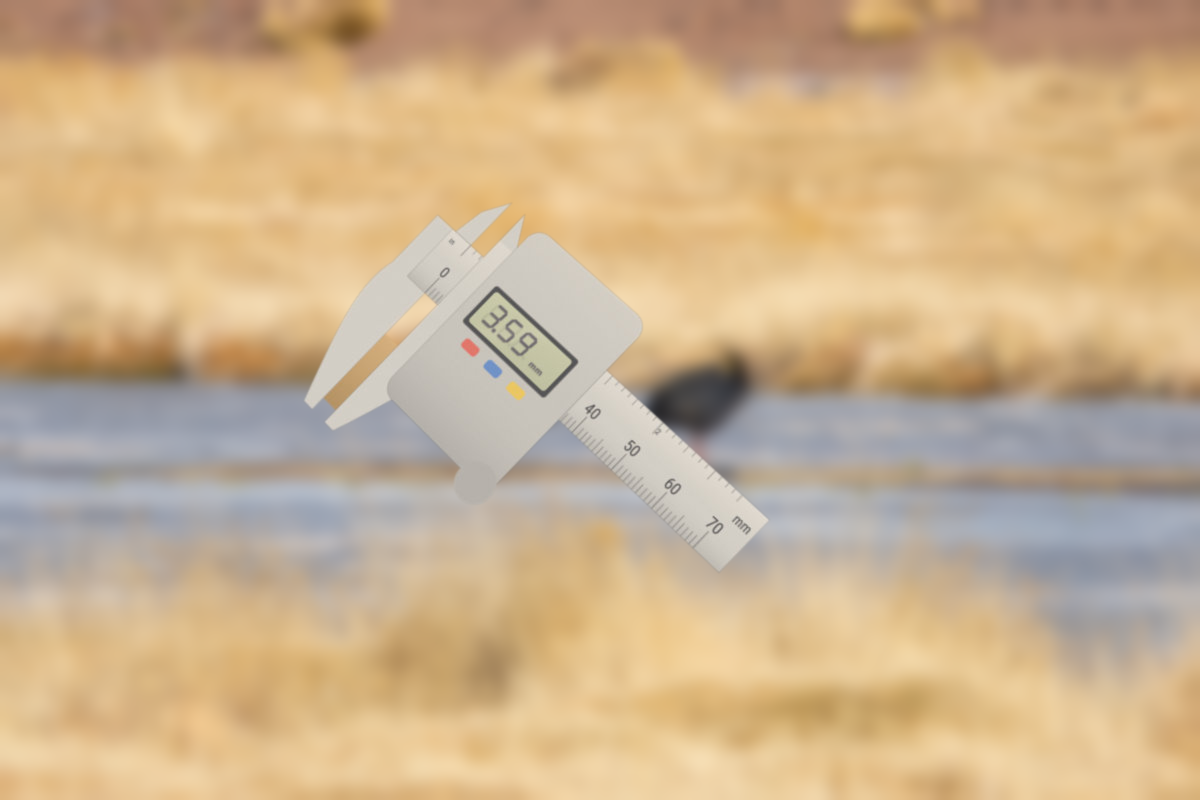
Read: 3.59mm
